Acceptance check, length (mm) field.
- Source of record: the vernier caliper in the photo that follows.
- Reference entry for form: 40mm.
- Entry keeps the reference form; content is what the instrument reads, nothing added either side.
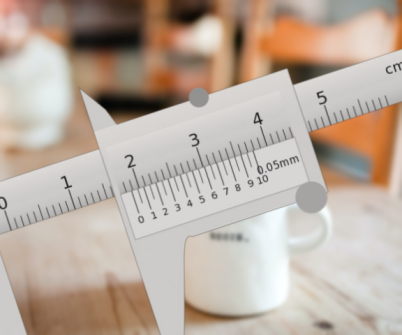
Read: 18.8mm
